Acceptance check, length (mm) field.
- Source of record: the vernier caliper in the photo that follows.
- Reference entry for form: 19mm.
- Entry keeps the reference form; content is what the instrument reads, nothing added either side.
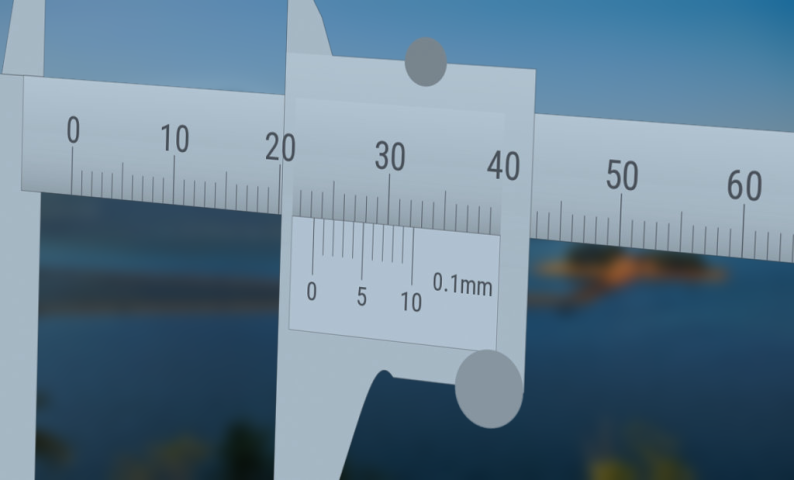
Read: 23.3mm
